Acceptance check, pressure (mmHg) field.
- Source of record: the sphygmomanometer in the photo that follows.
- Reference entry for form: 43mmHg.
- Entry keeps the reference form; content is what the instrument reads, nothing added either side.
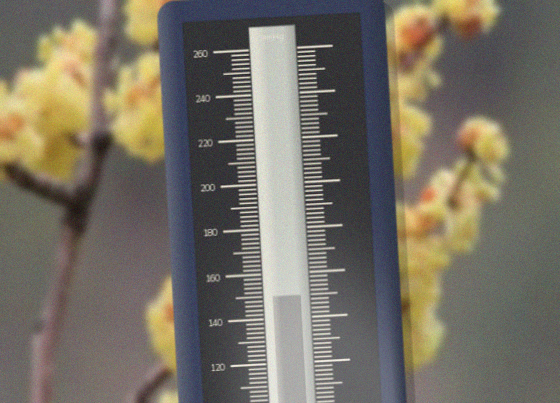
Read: 150mmHg
